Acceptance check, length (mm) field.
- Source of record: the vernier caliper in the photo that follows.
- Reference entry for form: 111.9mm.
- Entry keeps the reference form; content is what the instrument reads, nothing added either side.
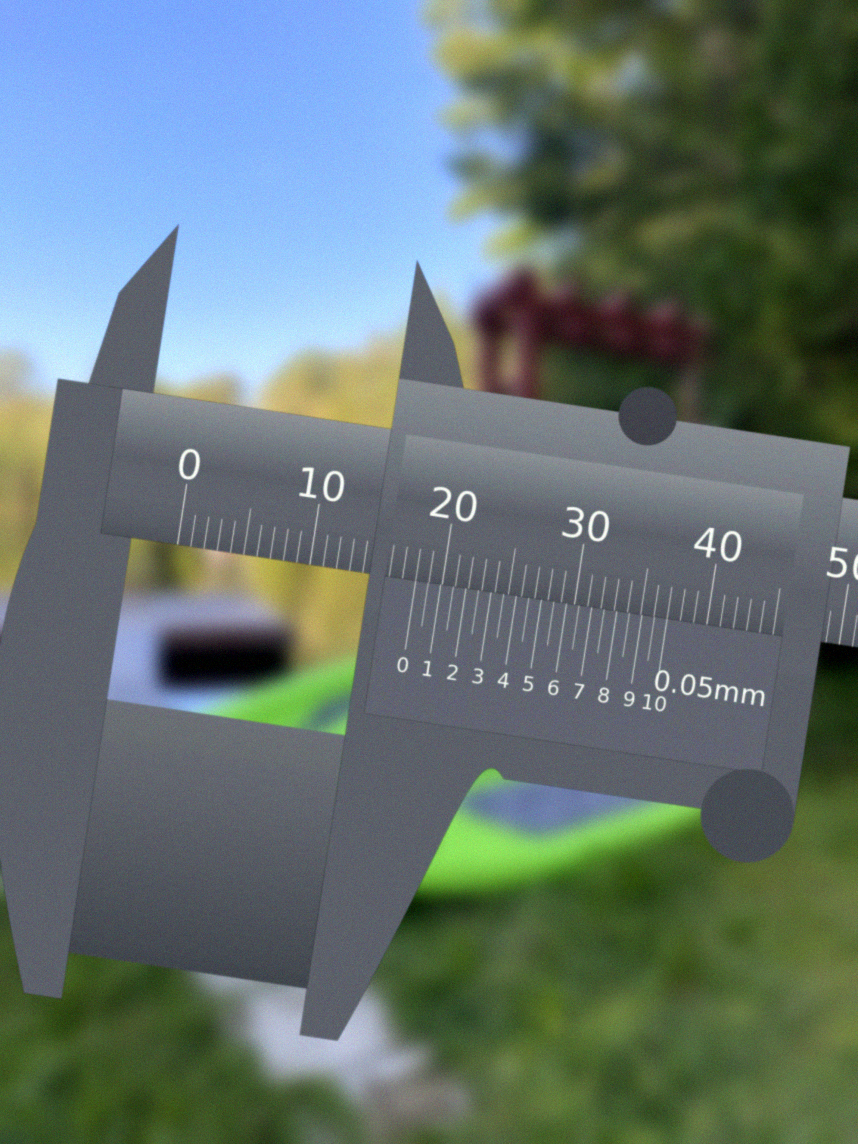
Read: 18.0mm
